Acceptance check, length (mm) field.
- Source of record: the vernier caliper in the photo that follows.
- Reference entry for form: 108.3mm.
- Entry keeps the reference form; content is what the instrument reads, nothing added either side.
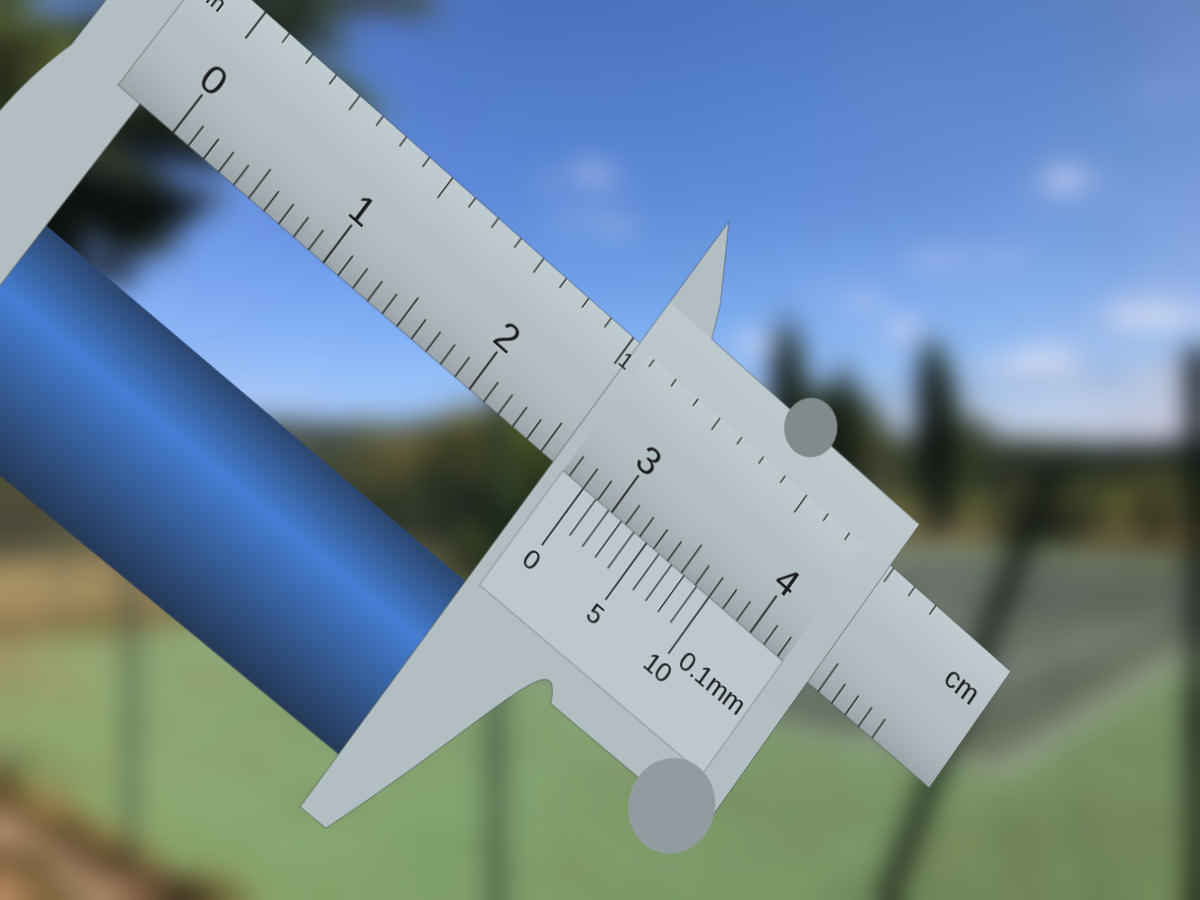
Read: 28.0mm
